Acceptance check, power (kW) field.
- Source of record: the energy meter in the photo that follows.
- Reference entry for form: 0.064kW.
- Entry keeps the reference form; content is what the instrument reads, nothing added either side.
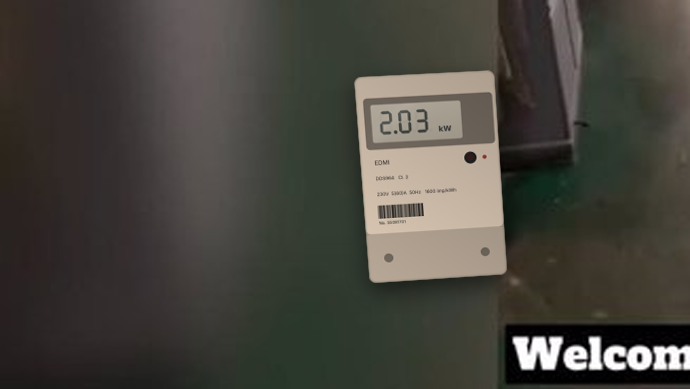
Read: 2.03kW
